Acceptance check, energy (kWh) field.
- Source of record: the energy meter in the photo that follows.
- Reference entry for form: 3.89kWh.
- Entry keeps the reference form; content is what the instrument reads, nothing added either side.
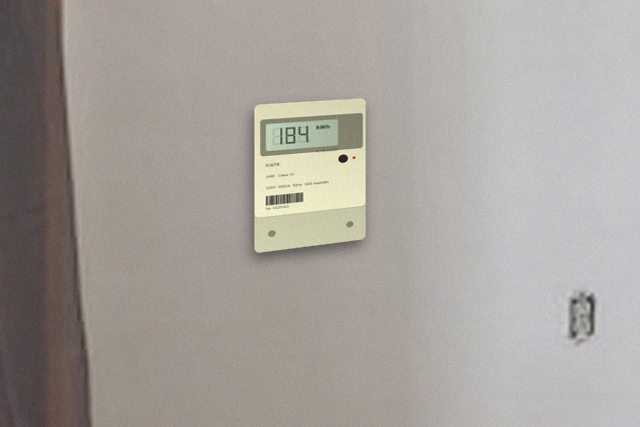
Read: 184kWh
